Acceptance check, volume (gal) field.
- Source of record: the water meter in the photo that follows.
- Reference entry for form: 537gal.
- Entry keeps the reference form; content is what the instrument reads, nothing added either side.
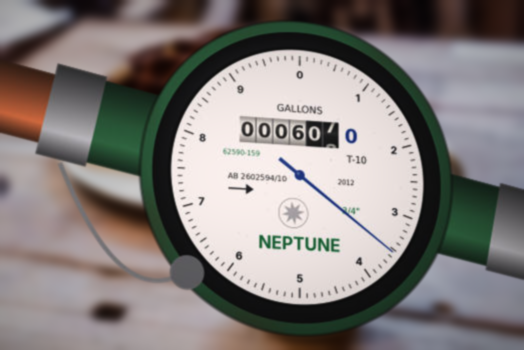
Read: 6073.5gal
